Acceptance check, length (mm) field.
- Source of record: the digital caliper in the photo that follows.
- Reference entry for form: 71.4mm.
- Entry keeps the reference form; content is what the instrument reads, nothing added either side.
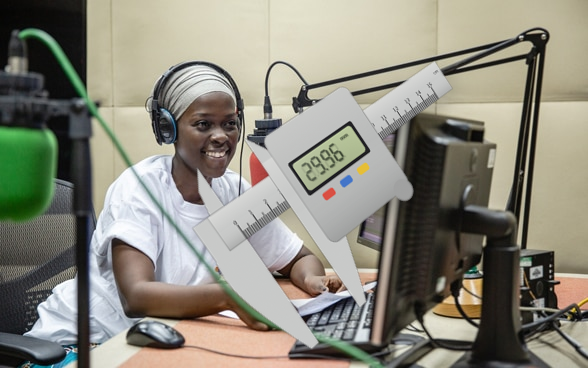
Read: 29.96mm
